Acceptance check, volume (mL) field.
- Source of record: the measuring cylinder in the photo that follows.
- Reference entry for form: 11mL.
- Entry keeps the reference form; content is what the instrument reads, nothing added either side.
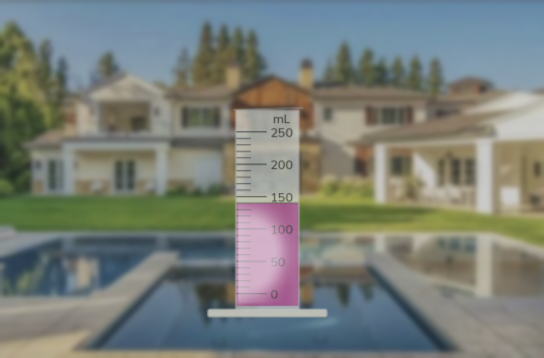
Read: 140mL
